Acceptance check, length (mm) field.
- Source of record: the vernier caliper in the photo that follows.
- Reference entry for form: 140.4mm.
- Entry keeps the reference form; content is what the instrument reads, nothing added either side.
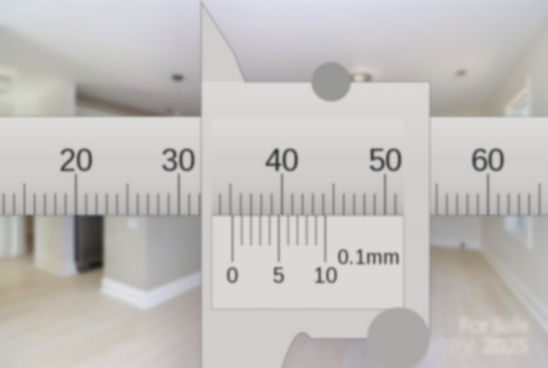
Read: 35.2mm
